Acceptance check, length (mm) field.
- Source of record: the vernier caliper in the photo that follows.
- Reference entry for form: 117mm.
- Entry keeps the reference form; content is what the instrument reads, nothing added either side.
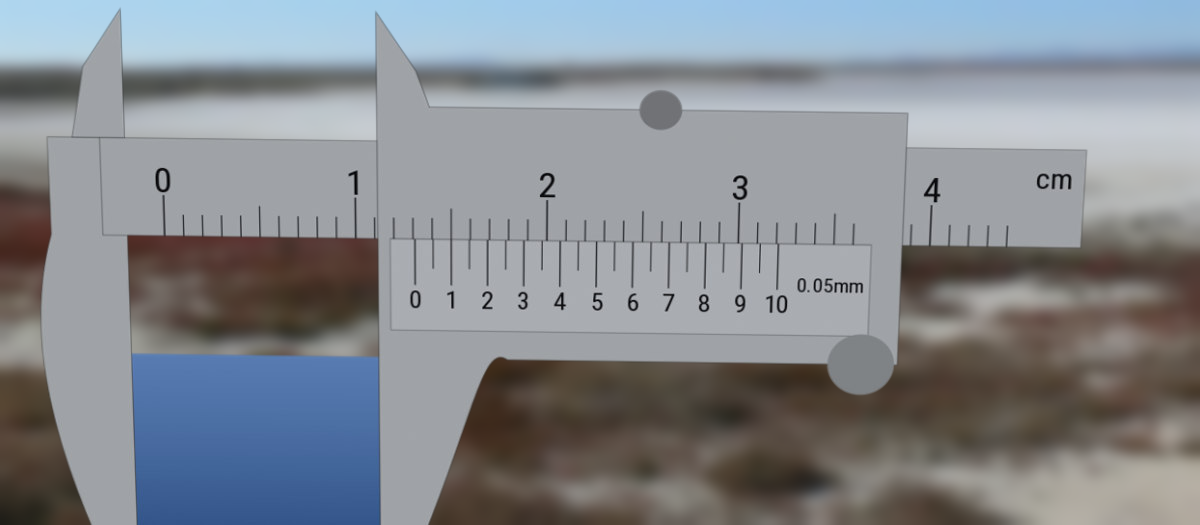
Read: 13.1mm
